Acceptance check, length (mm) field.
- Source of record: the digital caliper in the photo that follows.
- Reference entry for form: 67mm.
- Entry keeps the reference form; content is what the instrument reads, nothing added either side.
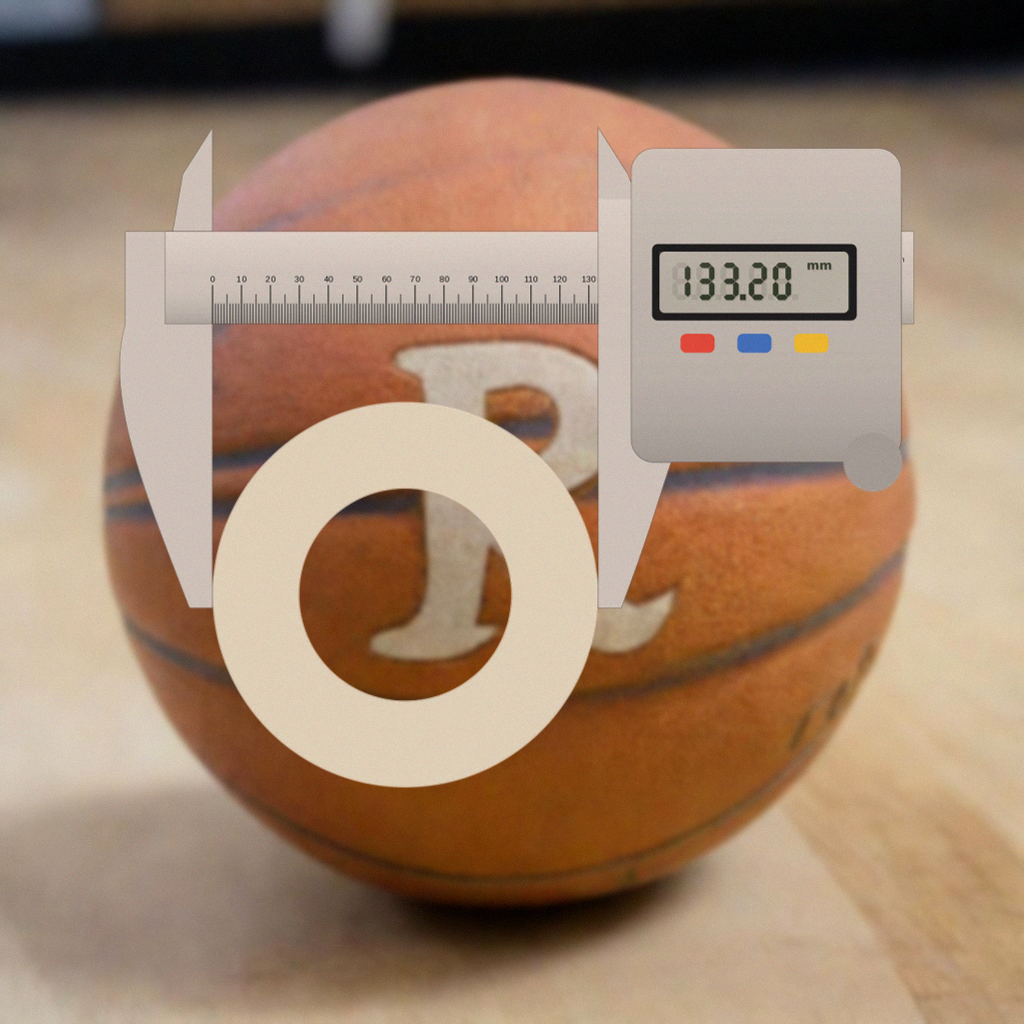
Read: 133.20mm
